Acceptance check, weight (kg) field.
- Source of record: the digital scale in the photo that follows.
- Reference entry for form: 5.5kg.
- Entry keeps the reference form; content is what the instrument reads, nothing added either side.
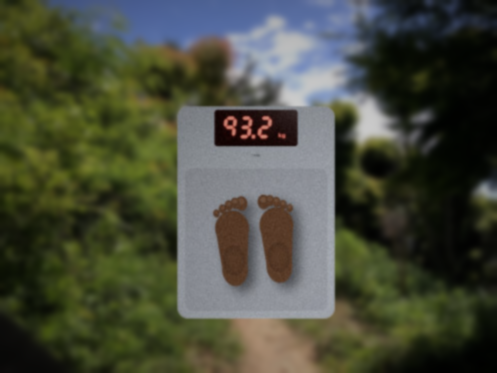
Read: 93.2kg
